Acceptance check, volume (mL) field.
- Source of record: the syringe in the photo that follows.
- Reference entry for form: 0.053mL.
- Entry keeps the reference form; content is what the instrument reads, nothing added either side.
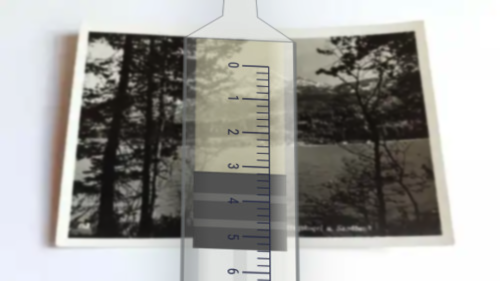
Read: 3.2mL
